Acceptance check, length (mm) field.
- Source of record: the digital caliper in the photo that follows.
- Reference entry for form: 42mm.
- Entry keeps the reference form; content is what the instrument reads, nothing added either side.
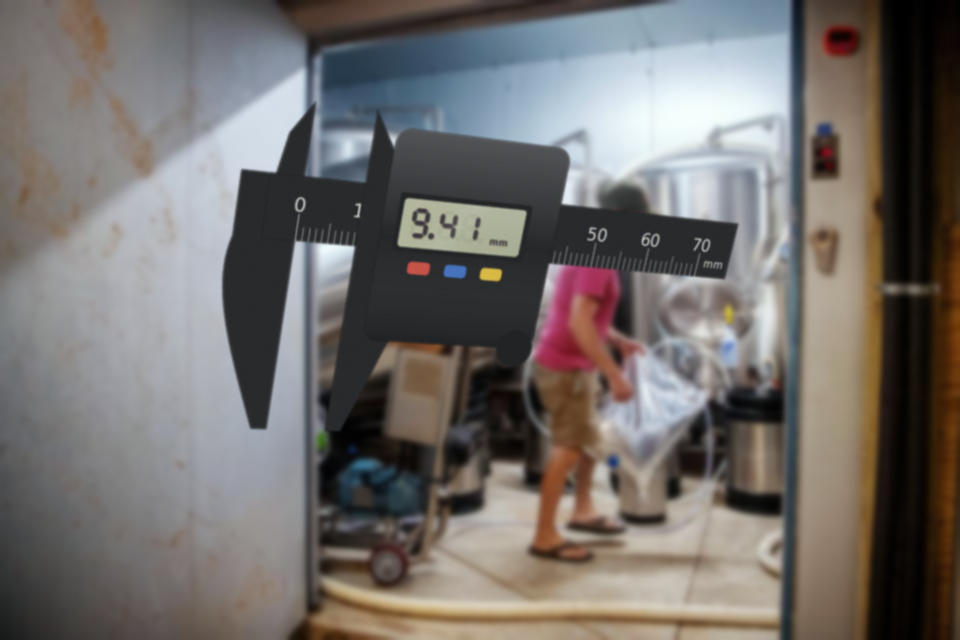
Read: 9.41mm
